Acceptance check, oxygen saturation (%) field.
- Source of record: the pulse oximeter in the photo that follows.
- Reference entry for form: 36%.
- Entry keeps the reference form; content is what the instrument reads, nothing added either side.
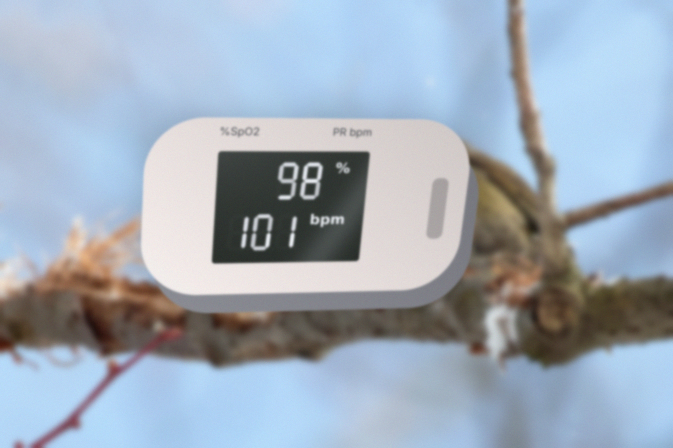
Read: 98%
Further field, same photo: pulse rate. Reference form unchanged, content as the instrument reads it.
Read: 101bpm
